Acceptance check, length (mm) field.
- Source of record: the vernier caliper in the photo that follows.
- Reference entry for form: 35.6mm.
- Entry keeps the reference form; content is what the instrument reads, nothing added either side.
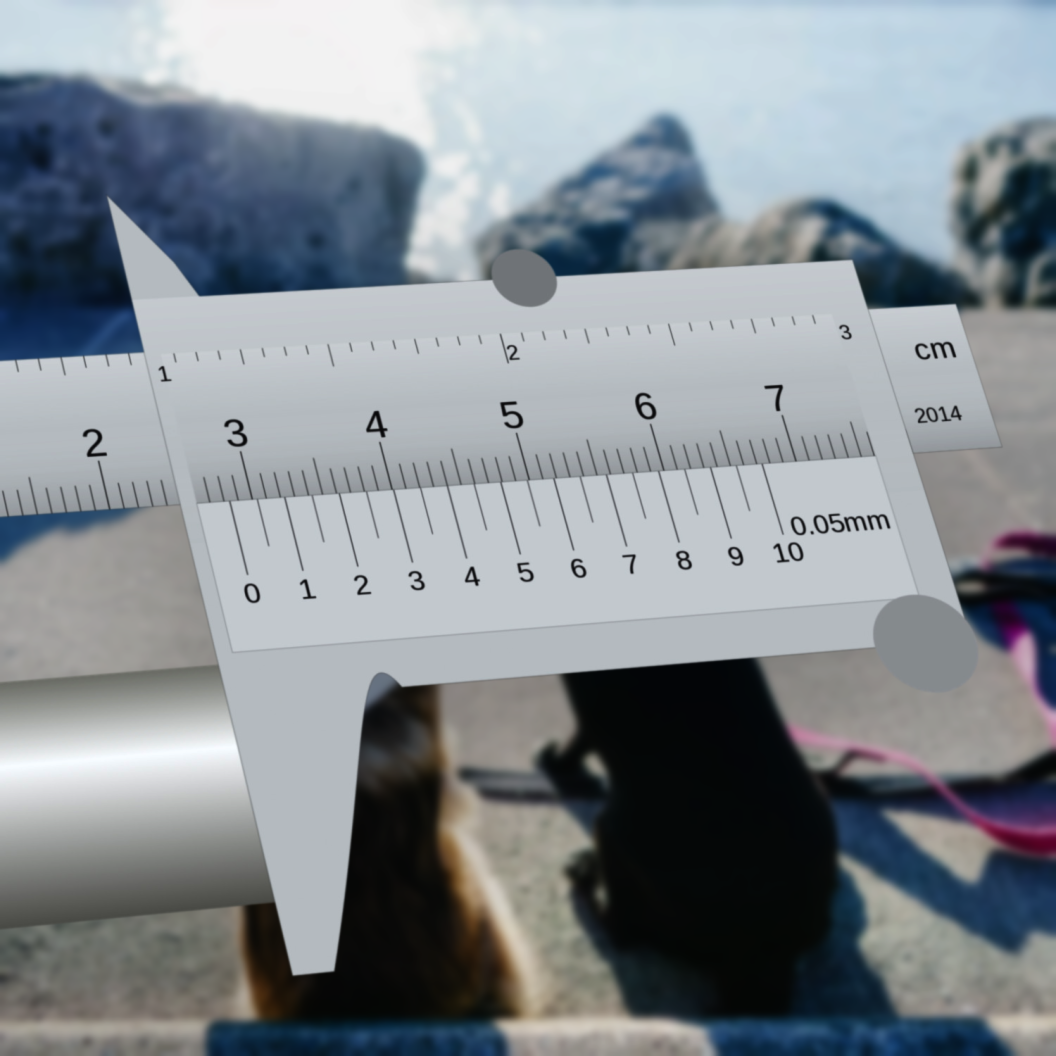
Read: 28.4mm
